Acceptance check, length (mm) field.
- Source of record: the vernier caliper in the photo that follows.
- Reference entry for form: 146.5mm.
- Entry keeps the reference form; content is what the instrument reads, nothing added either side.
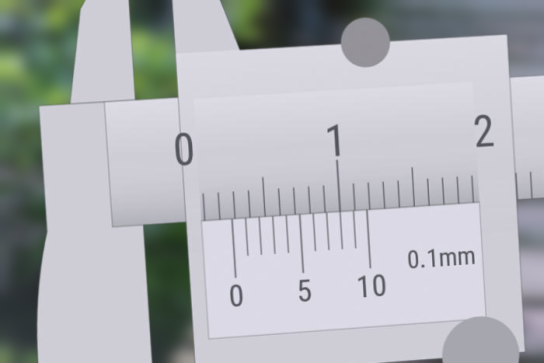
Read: 2.8mm
